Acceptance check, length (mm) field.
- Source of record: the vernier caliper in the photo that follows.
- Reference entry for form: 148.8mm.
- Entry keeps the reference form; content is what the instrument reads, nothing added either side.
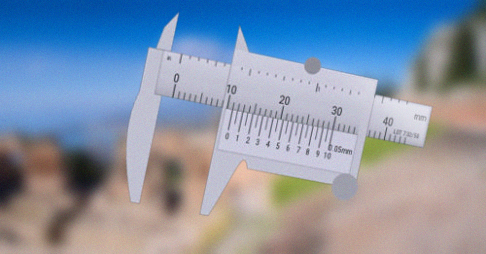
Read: 11.0mm
